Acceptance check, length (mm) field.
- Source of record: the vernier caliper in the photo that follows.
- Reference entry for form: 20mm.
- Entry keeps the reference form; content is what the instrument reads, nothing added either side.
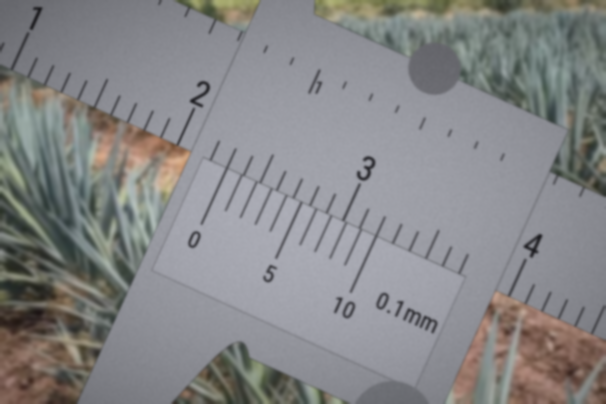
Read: 23.0mm
